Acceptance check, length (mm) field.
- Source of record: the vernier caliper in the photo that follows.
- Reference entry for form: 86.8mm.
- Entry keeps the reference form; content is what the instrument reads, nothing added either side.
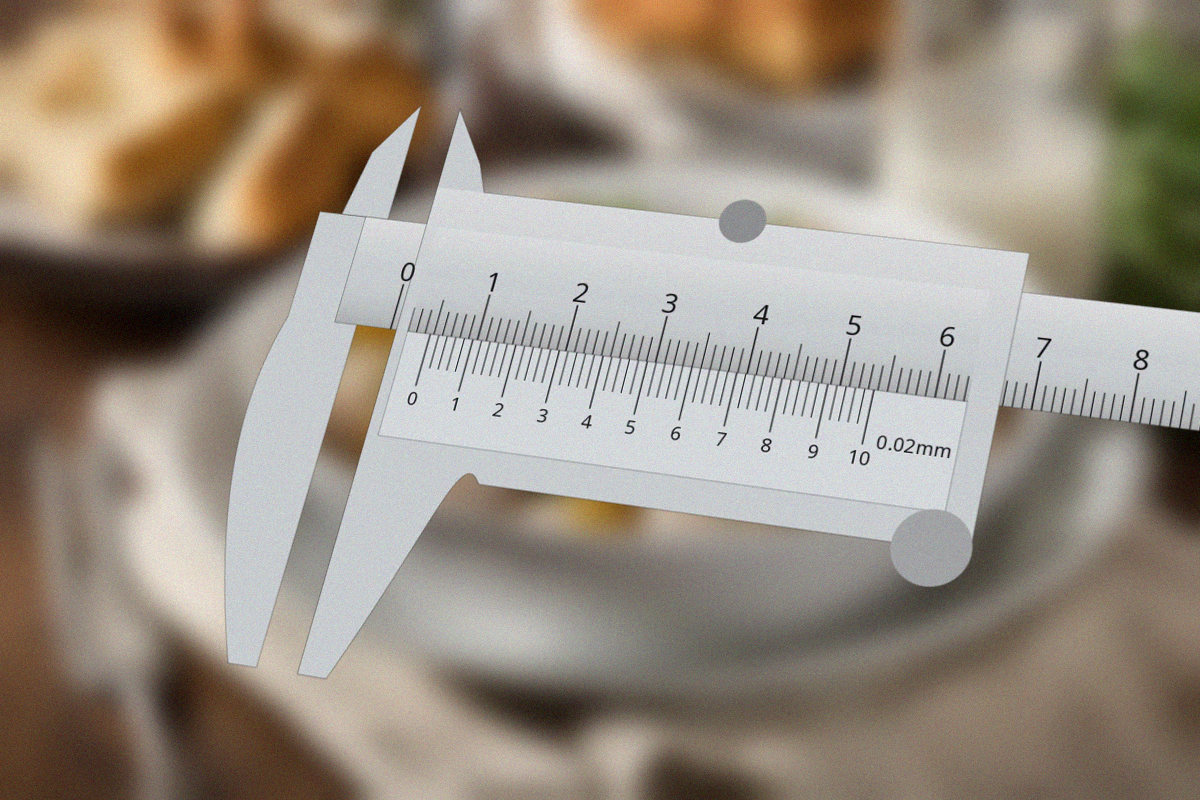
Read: 4.6mm
